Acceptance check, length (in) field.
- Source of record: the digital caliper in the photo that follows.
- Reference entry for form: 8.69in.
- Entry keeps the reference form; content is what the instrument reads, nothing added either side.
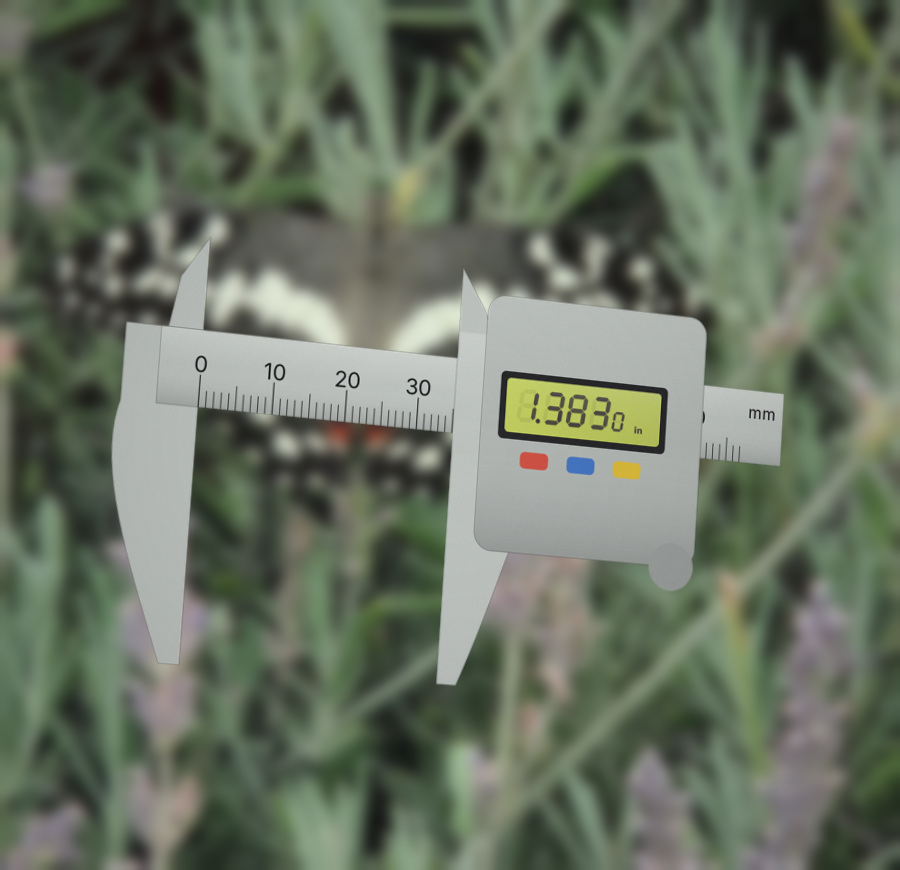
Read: 1.3830in
